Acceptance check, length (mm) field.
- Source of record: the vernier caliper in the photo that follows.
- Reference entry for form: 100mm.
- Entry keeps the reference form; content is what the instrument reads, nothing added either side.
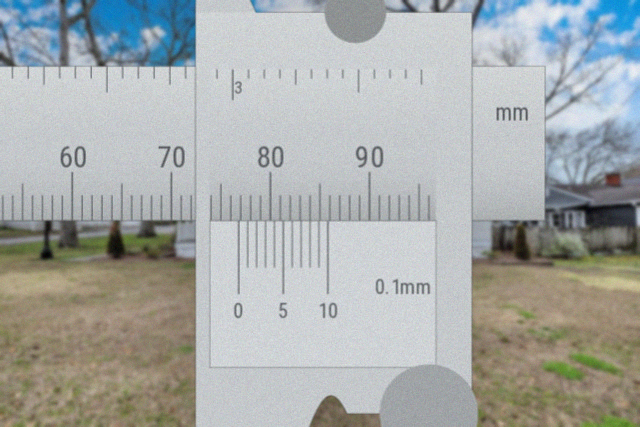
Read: 76.8mm
